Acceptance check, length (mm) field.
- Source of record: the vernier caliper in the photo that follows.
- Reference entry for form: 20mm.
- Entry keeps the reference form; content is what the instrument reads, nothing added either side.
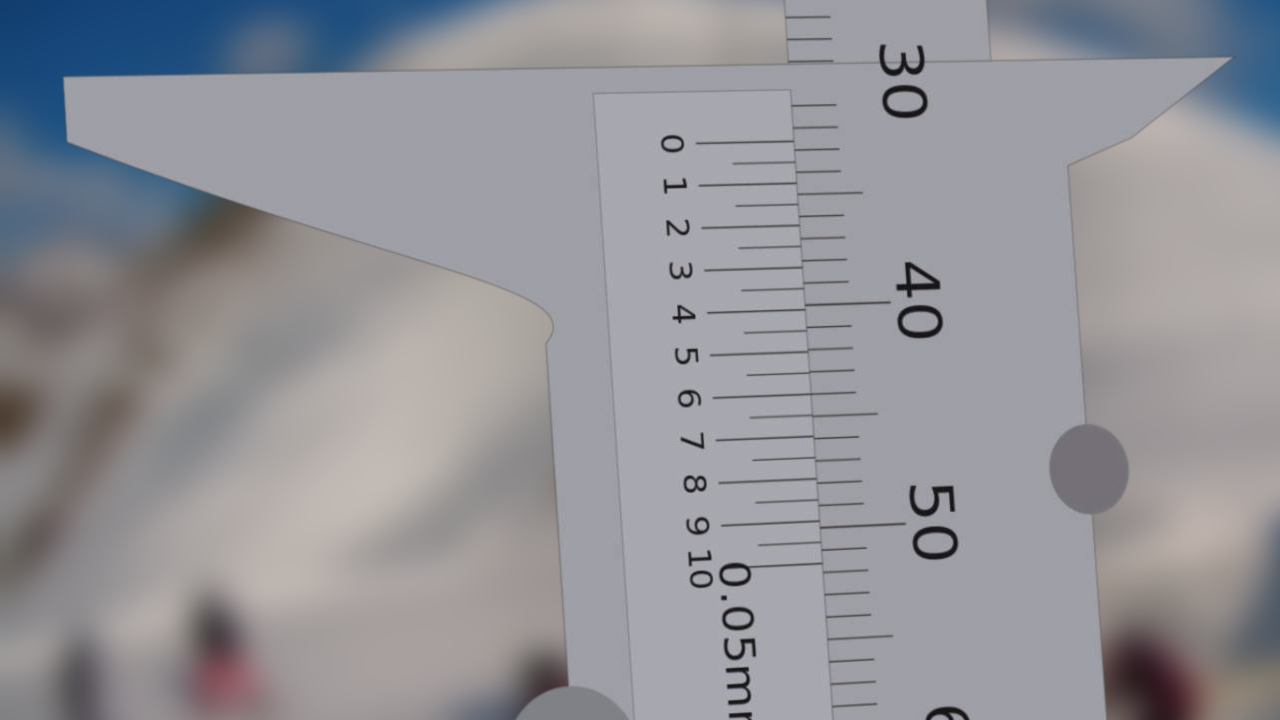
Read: 32.6mm
